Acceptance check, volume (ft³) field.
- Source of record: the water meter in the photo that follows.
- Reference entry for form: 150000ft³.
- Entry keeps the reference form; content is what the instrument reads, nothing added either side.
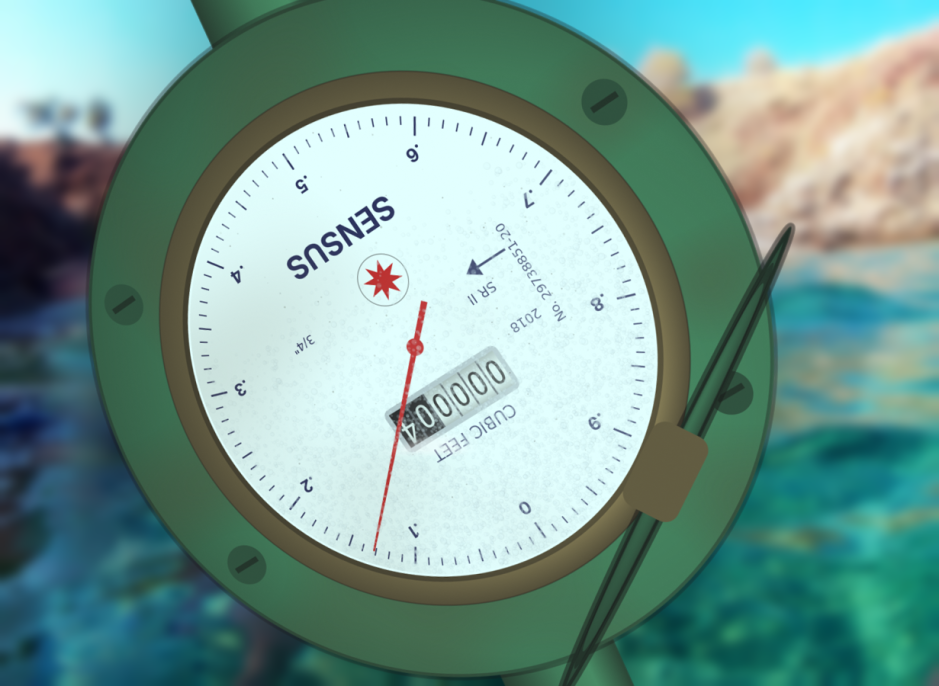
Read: 4.13ft³
